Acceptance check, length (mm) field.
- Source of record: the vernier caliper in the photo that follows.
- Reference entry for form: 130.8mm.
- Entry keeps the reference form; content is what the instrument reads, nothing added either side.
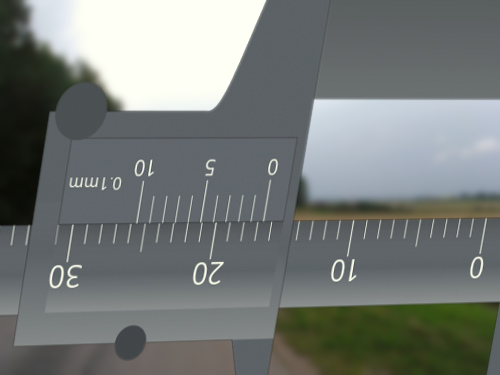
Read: 16.6mm
